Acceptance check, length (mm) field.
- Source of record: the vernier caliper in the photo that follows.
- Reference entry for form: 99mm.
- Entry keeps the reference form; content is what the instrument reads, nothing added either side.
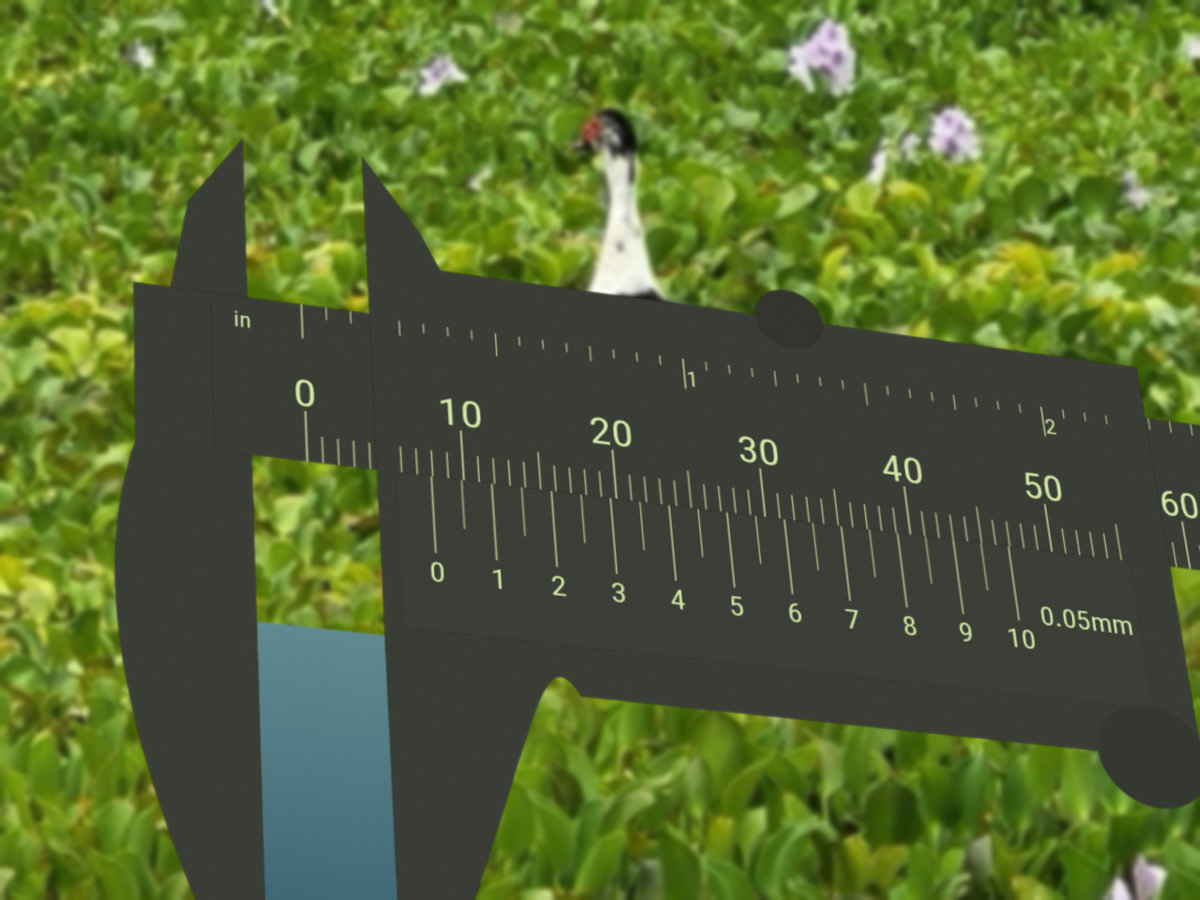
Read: 7.9mm
